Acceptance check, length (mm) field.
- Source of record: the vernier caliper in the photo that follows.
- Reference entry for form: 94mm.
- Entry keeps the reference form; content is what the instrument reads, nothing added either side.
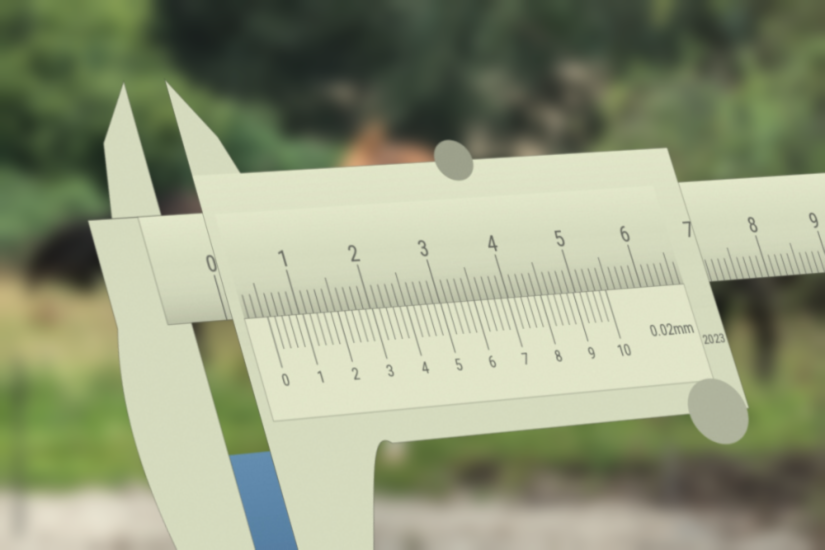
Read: 5.6mm
